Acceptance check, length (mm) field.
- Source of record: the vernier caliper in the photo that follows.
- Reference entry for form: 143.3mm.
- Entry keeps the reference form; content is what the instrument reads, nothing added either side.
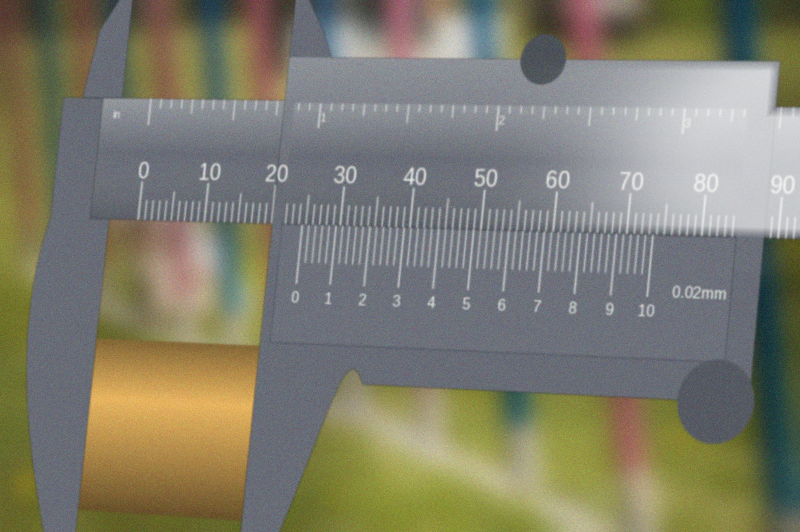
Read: 24.5mm
